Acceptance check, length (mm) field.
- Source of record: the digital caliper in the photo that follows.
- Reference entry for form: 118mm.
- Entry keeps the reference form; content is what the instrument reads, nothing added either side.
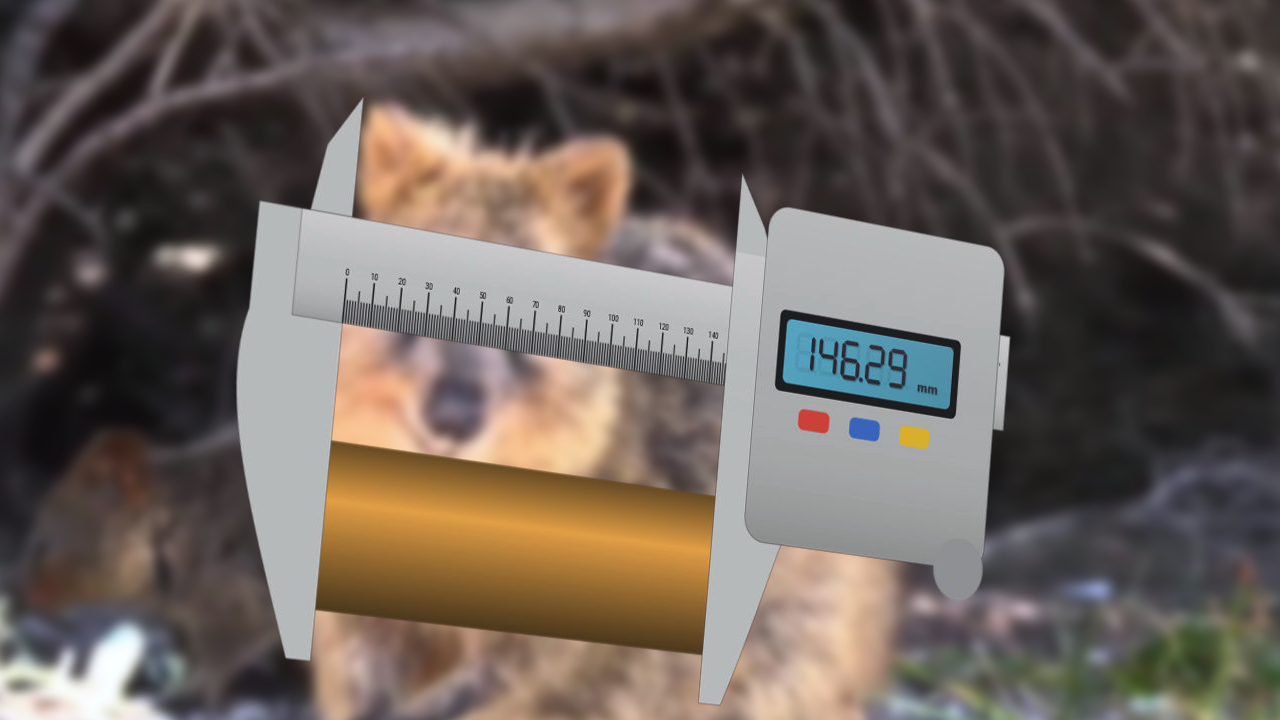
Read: 146.29mm
